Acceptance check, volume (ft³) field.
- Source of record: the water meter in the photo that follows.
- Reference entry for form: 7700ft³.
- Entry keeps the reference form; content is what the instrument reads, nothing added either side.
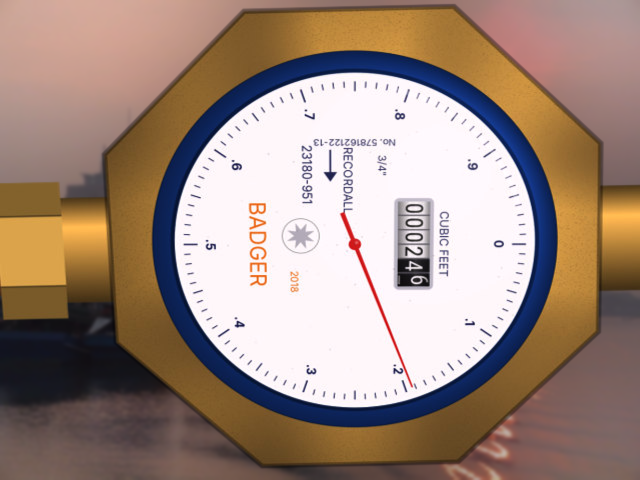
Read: 246.19ft³
